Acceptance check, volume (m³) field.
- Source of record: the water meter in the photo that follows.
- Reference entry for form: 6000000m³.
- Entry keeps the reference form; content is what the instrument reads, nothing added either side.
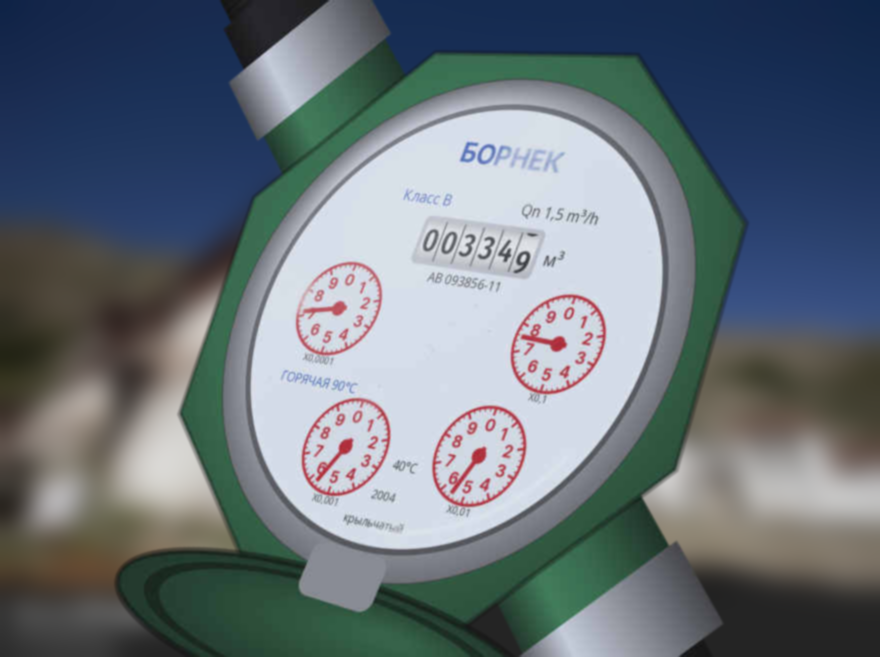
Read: 3348.7557m³
